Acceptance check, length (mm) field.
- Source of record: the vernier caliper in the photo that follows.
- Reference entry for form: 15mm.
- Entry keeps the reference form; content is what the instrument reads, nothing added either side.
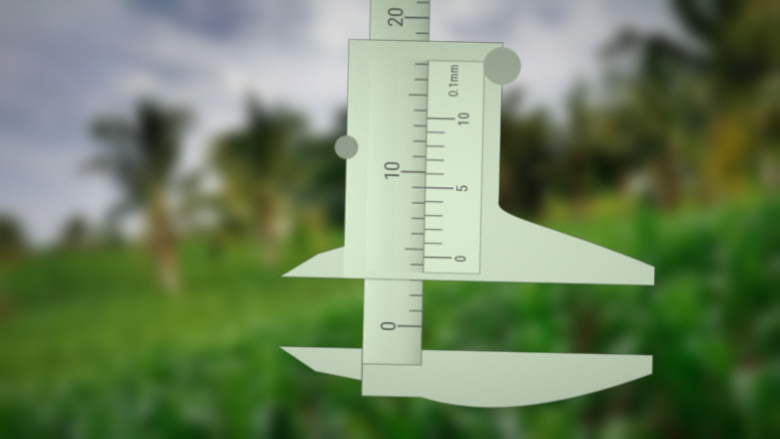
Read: 4.5mm
